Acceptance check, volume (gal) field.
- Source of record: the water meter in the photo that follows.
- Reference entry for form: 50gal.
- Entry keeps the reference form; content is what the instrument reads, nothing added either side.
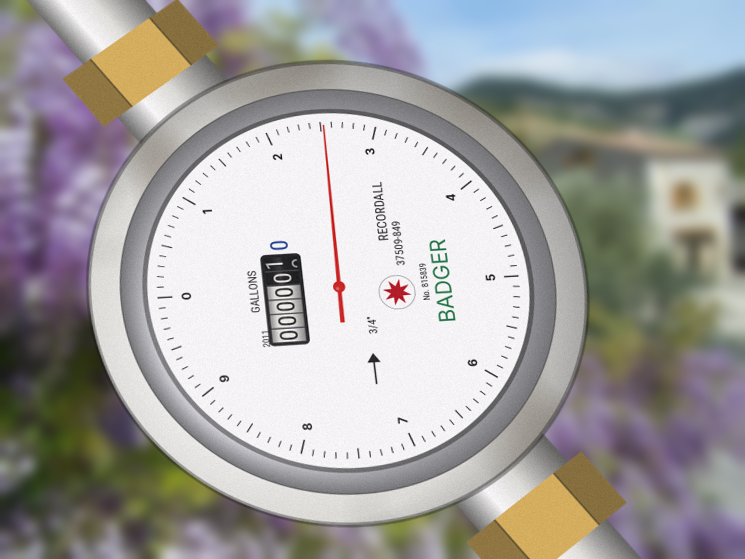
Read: 12.5gal
